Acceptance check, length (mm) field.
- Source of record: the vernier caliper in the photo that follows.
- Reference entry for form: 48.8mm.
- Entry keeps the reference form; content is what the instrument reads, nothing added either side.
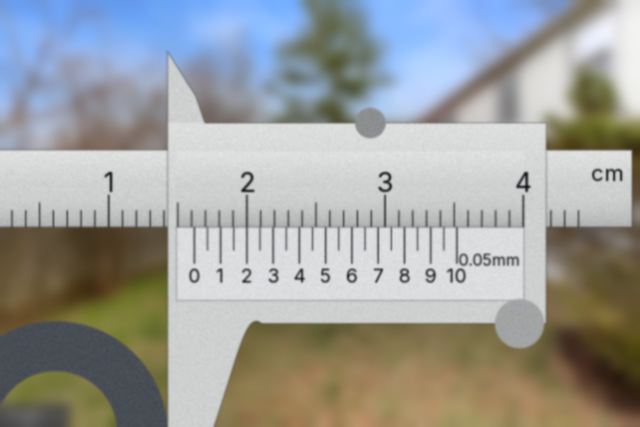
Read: 16.2mm
